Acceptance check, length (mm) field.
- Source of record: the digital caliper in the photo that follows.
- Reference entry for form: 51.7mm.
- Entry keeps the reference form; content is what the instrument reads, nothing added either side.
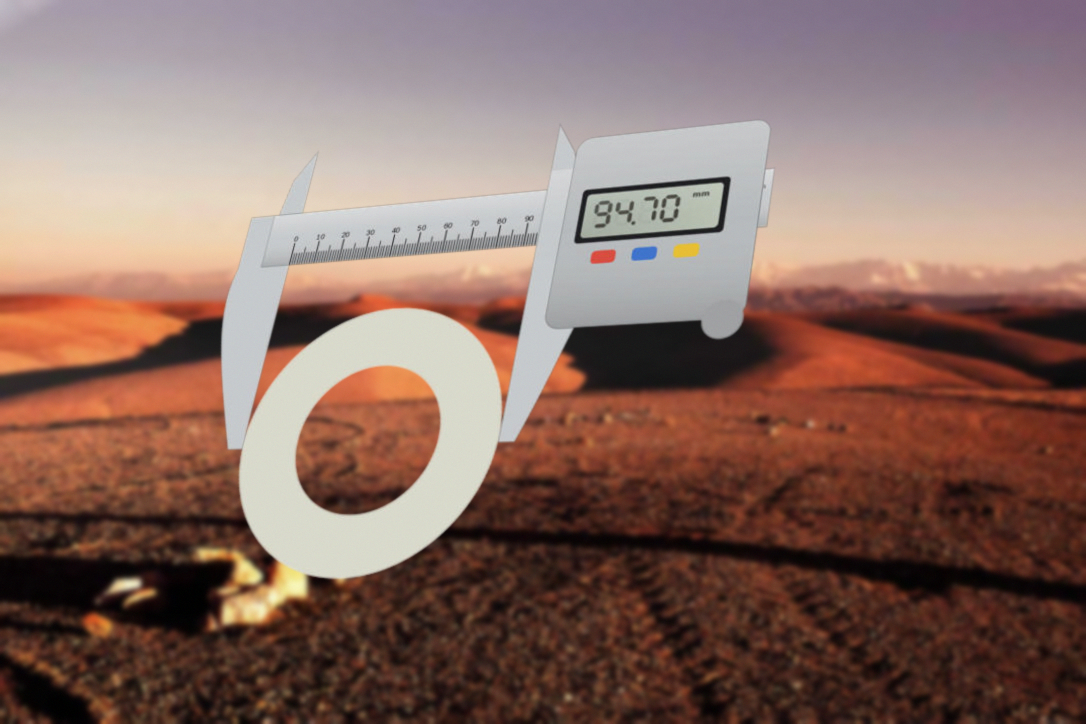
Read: 94.70mm
